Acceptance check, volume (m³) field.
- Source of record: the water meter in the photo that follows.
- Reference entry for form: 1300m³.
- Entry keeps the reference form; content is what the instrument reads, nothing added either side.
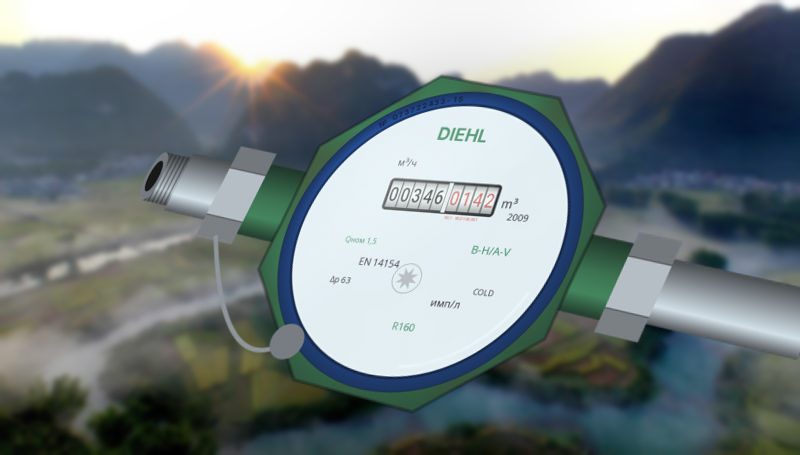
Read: 346.0142m³
